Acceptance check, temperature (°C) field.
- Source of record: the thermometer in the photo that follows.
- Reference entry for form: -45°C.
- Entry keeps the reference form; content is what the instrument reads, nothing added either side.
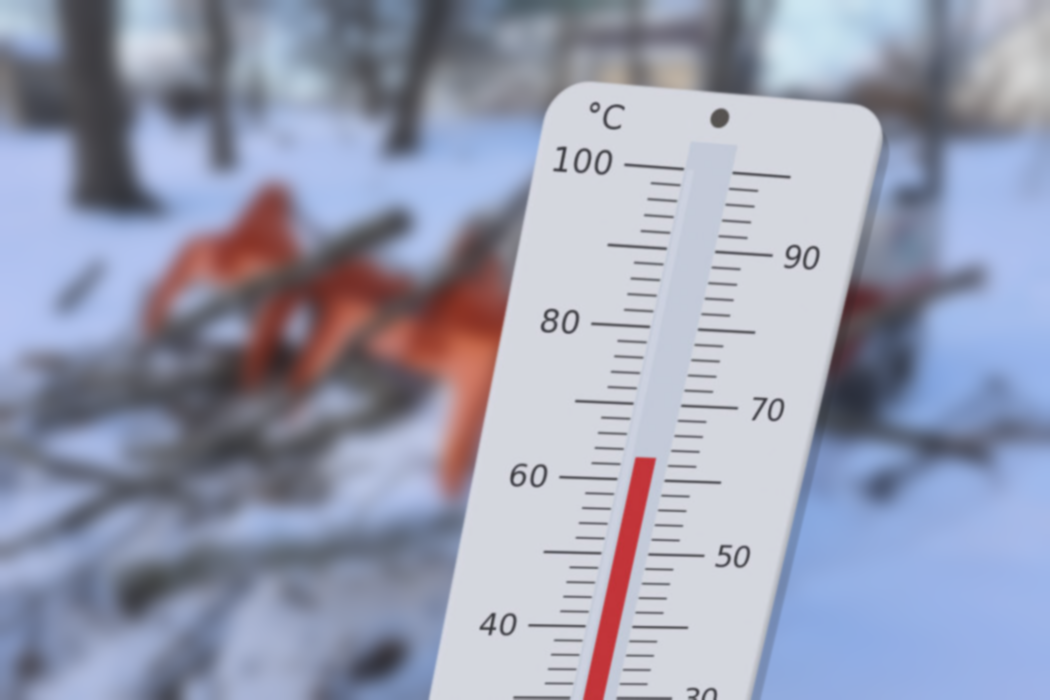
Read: 63°C
